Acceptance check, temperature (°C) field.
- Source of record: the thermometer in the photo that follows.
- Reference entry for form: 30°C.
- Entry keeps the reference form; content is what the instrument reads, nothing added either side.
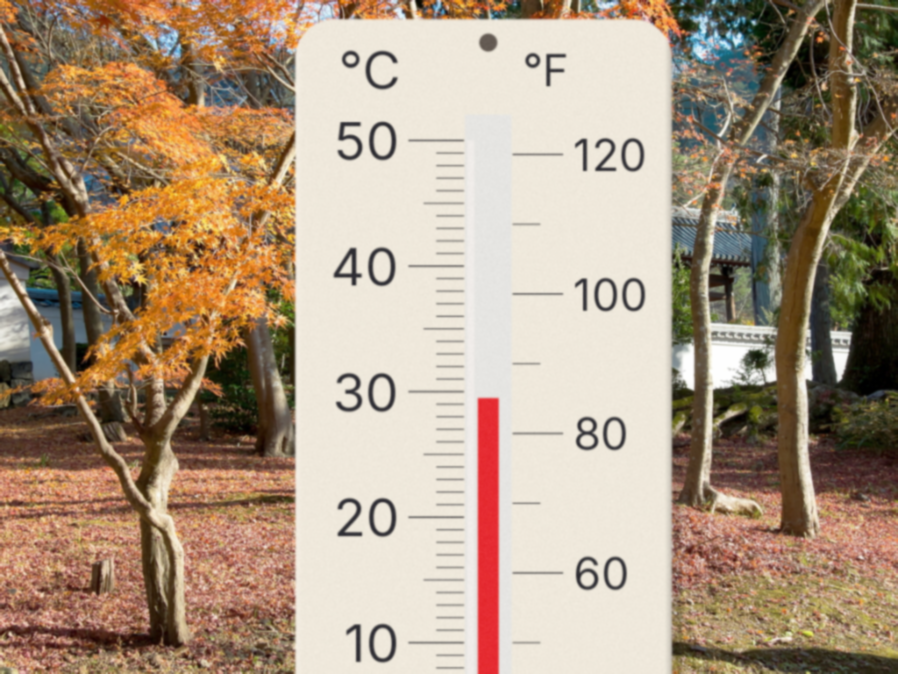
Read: 29.5°C
